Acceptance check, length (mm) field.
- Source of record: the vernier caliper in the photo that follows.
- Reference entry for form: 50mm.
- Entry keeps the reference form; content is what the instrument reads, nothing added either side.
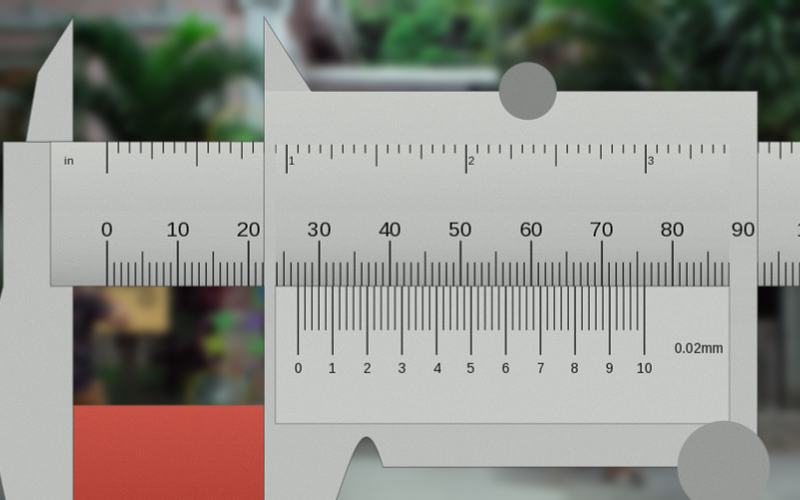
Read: 27.0mm
